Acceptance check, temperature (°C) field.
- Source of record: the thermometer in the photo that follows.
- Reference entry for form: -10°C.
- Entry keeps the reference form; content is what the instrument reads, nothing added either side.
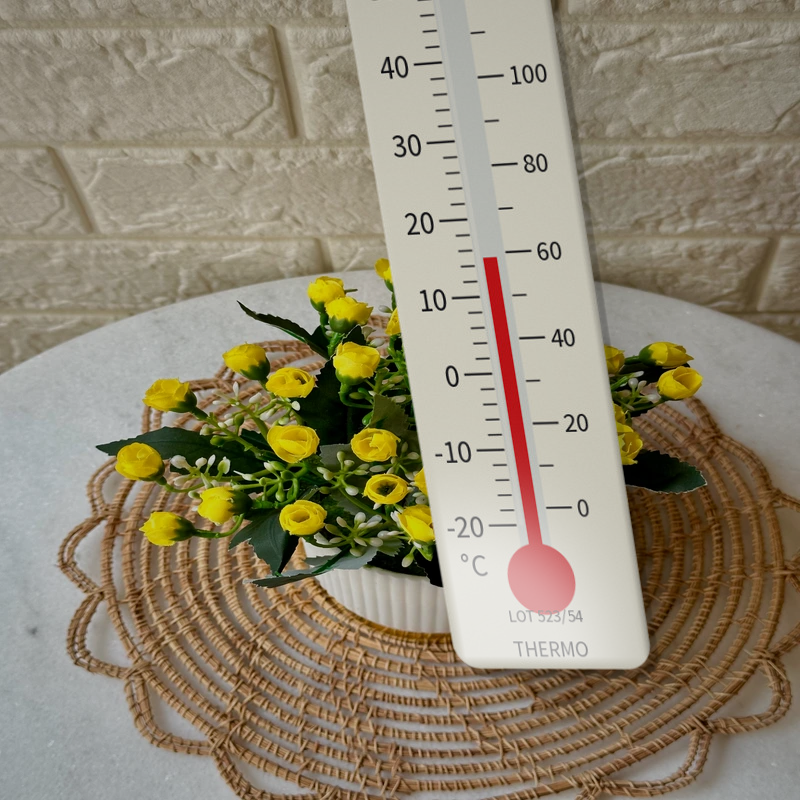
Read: 15°C
